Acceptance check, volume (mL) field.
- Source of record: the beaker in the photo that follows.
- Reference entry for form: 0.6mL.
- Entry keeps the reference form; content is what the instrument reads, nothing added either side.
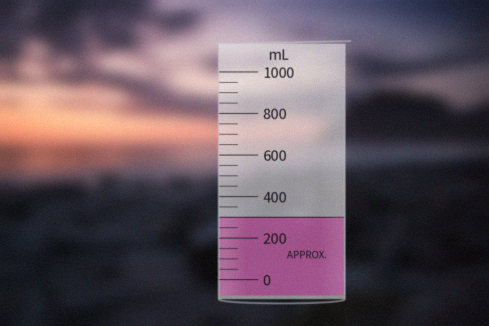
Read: 300mL
